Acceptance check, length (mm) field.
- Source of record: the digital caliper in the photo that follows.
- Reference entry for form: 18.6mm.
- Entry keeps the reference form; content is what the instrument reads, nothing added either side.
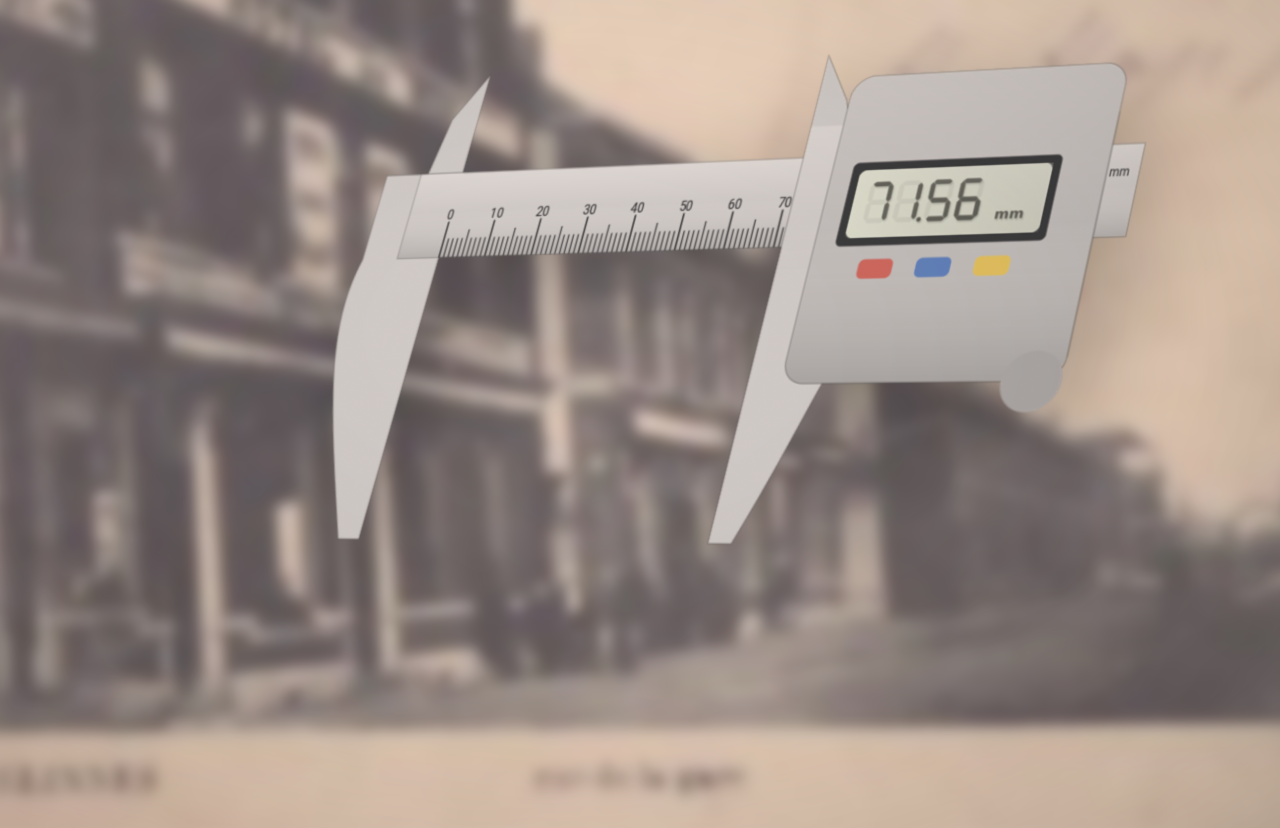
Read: 71.56mm
